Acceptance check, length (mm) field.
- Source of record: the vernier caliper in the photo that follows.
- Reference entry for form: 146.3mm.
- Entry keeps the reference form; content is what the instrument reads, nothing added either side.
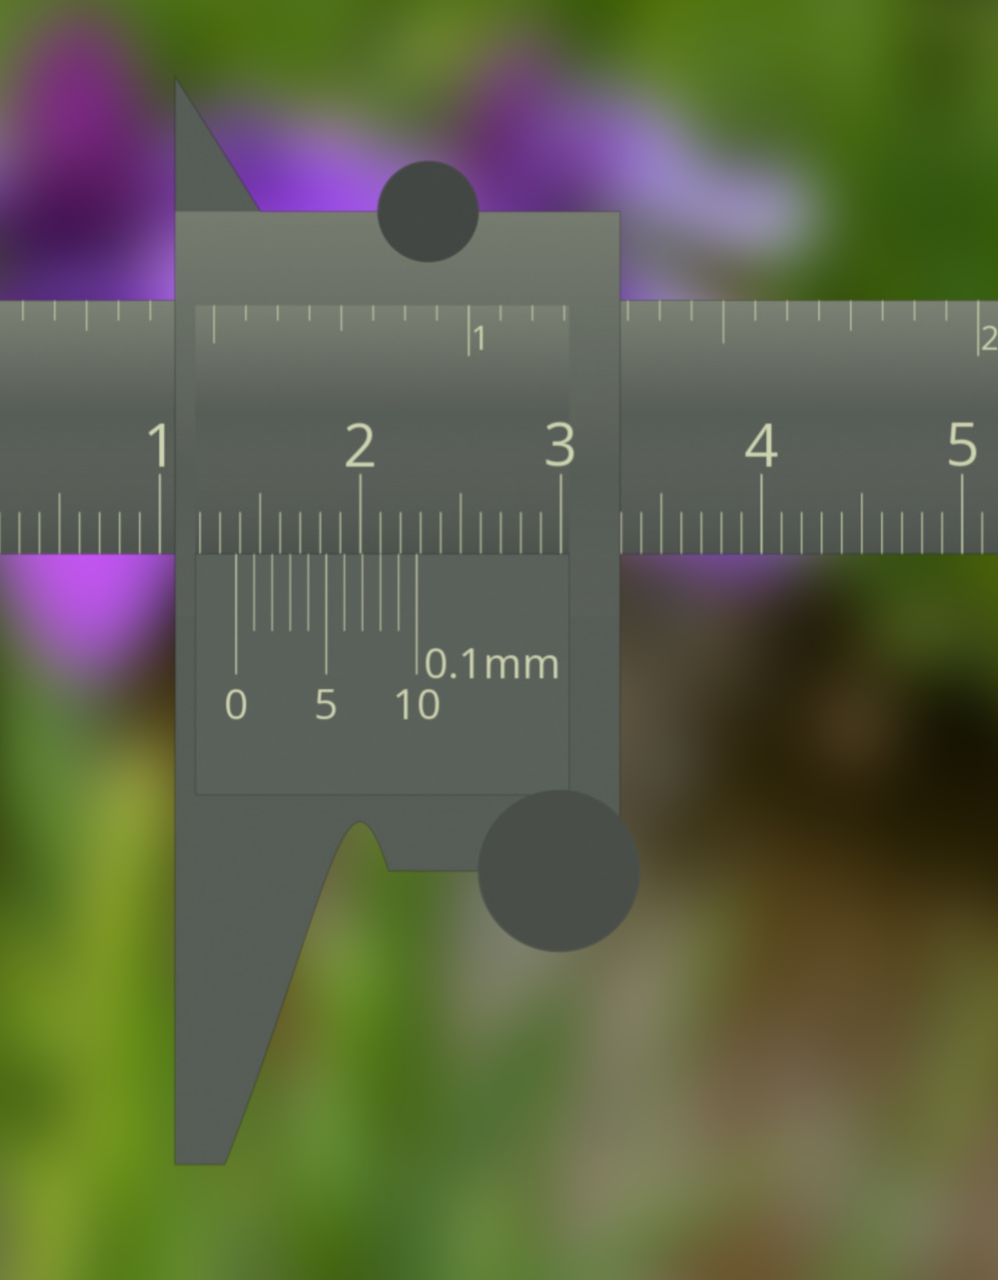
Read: 13.8mm
